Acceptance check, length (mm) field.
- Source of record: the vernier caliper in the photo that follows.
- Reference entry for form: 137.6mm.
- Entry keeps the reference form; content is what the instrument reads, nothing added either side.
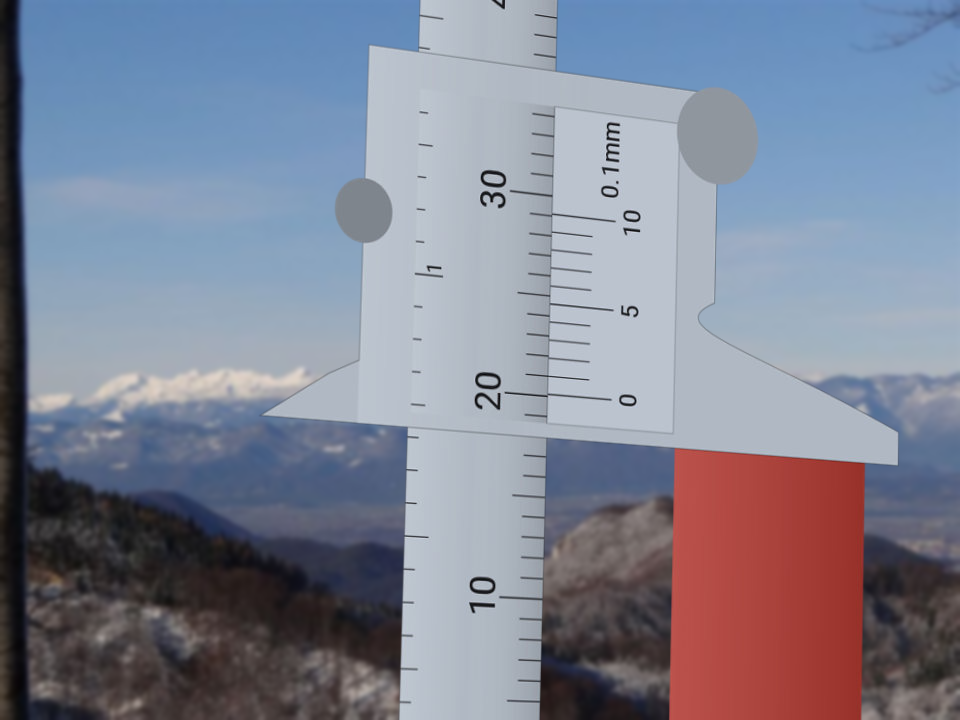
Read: 20.1mm
